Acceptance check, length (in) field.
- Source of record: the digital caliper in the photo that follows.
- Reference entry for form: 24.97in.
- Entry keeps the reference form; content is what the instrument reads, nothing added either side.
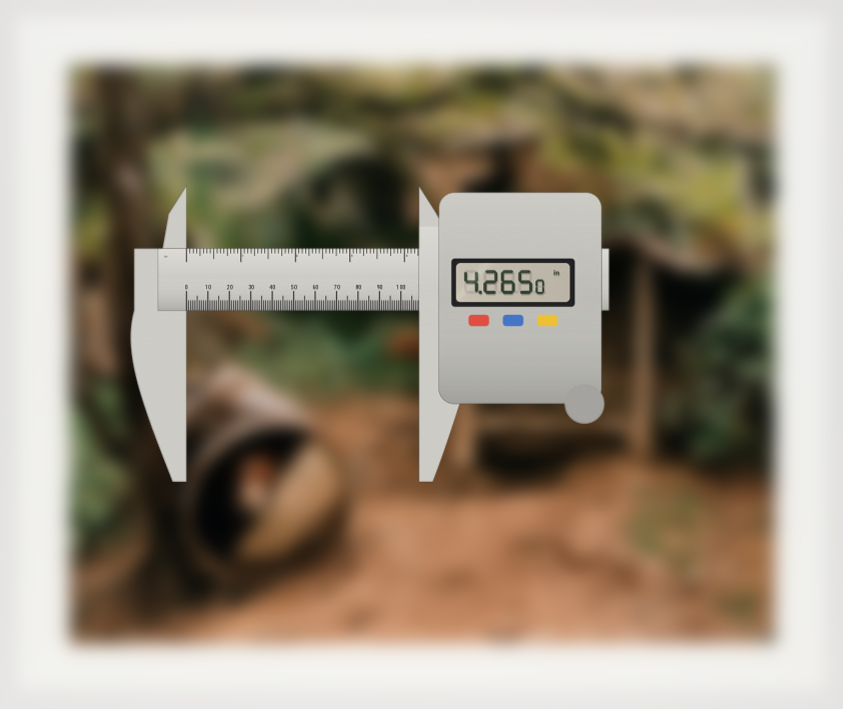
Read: 4.2650in
